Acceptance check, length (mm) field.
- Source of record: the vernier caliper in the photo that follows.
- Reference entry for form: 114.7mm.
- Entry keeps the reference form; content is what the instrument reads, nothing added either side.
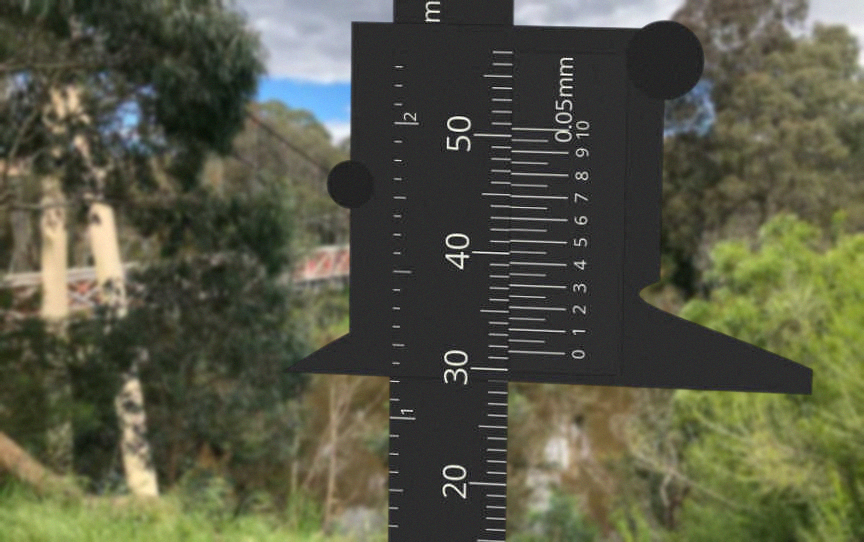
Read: 31.6mm
